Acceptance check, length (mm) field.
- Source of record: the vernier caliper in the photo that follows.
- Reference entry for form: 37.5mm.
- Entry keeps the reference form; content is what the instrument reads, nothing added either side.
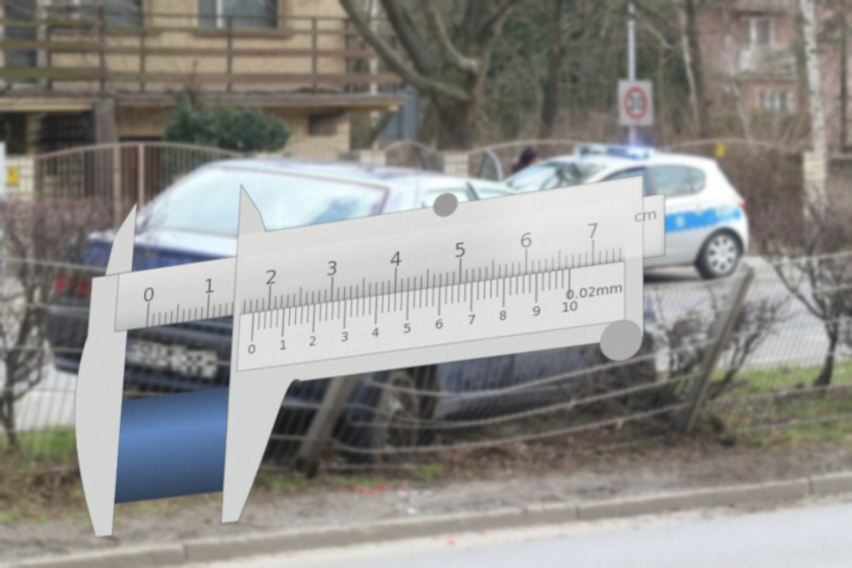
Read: 17.5mm
